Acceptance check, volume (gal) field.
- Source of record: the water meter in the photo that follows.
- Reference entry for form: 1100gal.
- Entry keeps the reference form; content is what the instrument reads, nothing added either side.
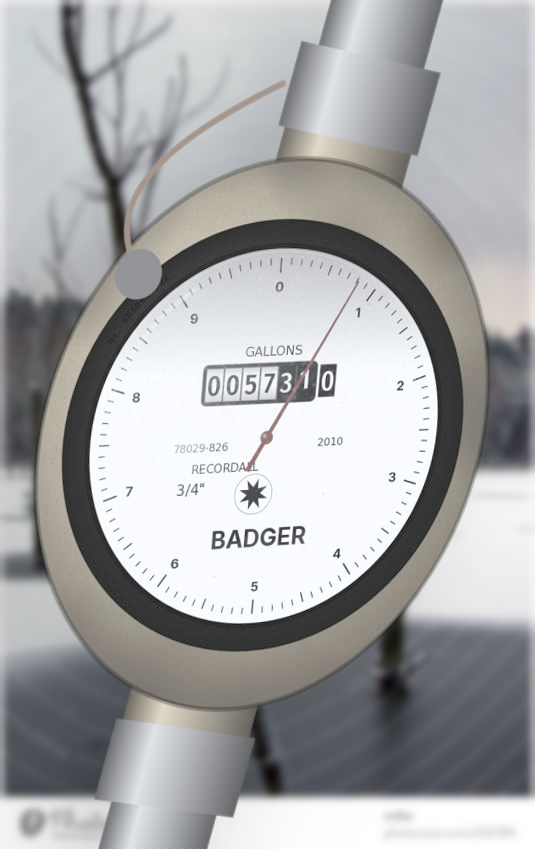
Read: 57310.8gal
